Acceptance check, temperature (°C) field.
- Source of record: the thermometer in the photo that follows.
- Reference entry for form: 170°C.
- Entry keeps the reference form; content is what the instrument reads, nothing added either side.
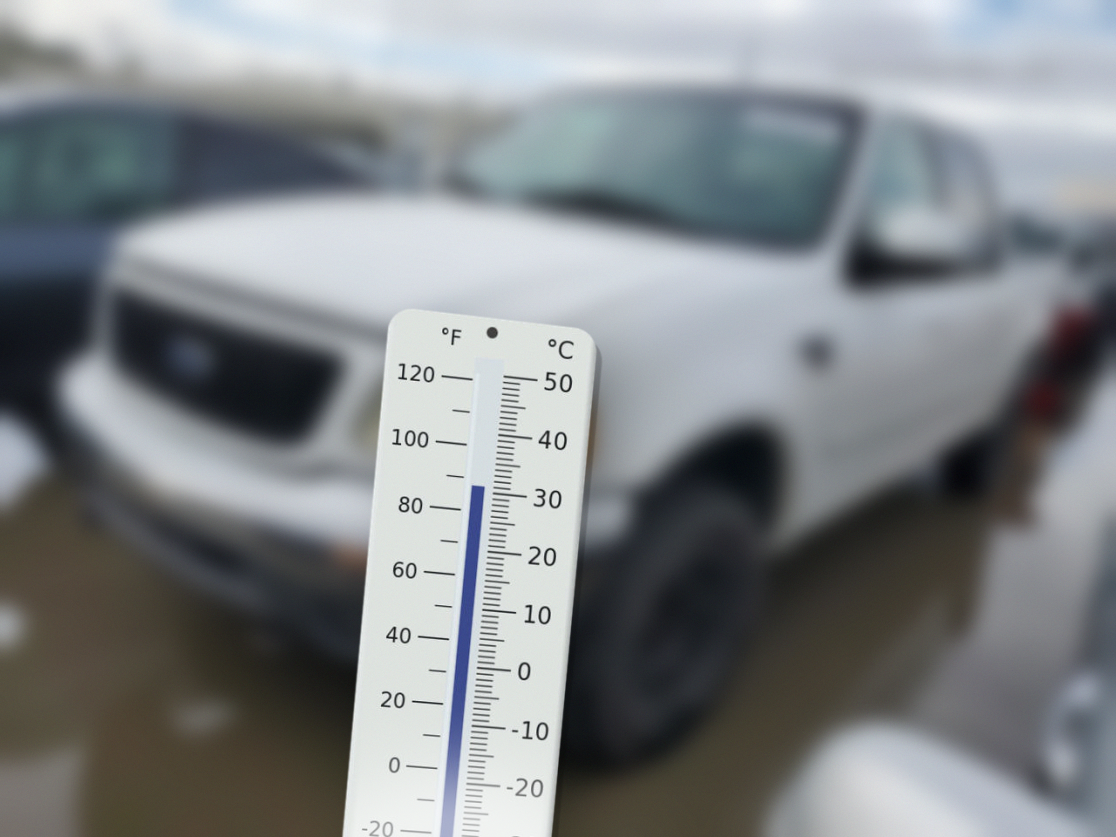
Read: 31°C
